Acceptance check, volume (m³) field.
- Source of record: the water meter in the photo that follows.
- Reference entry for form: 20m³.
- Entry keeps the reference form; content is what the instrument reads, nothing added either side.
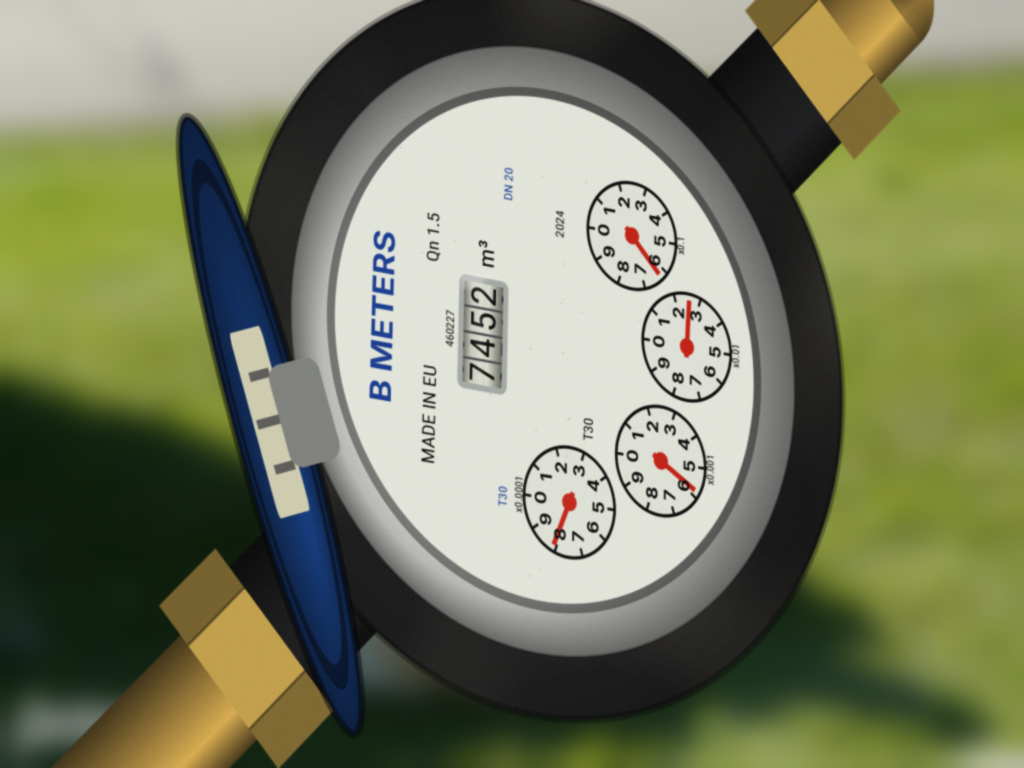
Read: 7452.6258m³
